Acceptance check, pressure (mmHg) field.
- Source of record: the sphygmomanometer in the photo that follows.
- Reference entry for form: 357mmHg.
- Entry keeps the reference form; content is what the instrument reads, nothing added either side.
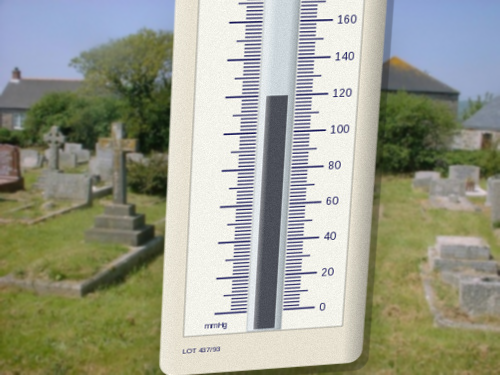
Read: 120mmHg
